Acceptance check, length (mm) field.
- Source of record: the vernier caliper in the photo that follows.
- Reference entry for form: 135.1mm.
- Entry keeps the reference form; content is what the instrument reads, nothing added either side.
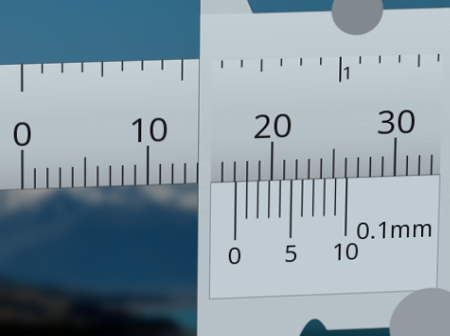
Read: 17.1mm
